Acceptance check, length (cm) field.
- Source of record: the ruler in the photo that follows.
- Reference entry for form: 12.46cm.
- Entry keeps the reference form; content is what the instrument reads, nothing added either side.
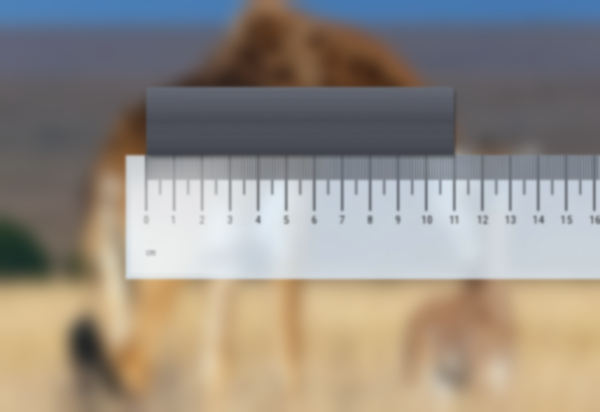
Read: 11cm
